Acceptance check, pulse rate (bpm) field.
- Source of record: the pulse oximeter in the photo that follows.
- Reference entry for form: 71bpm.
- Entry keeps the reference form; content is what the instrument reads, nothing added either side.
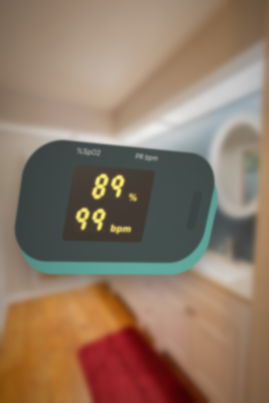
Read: 99bpm
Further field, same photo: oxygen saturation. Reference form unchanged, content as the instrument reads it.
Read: 89%
